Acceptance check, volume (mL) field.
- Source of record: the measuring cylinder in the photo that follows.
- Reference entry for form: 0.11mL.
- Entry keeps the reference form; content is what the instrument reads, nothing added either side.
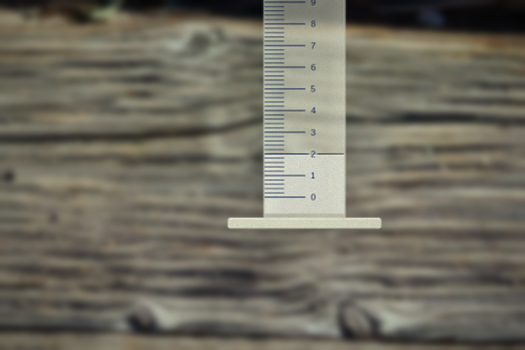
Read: 2mL
